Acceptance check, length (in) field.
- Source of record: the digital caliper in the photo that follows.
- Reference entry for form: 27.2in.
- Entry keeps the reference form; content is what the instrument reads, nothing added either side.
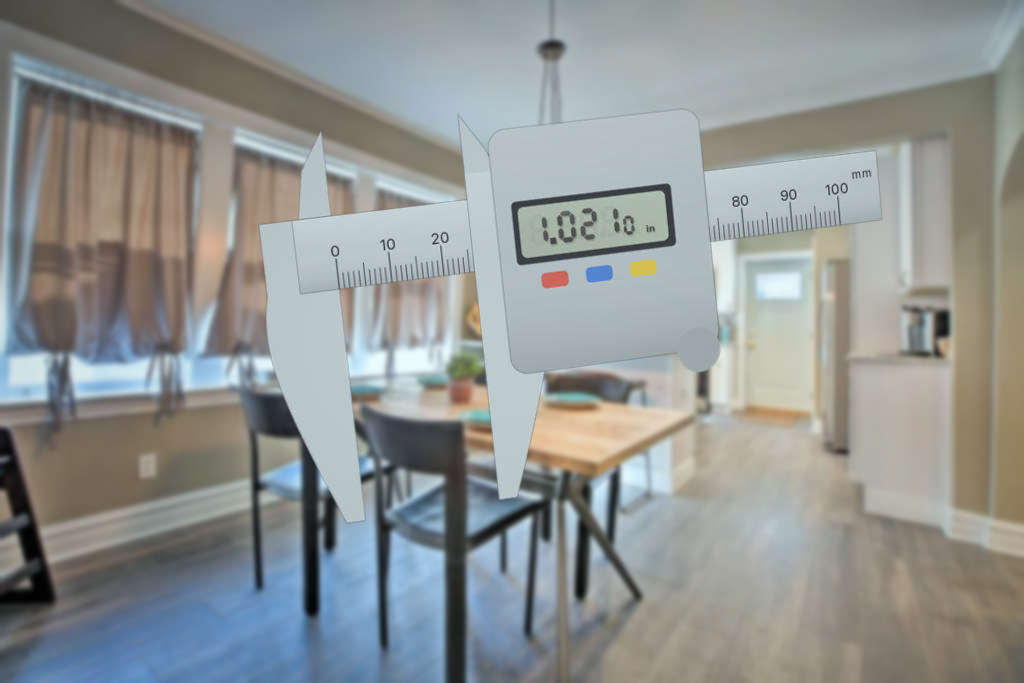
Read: 1.0210in
